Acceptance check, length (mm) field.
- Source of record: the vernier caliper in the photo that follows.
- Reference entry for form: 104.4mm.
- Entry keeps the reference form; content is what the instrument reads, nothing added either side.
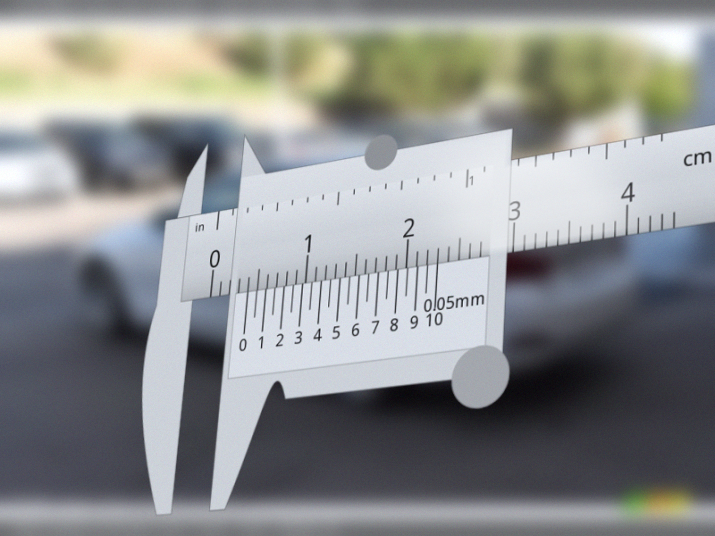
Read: 4.0mm
